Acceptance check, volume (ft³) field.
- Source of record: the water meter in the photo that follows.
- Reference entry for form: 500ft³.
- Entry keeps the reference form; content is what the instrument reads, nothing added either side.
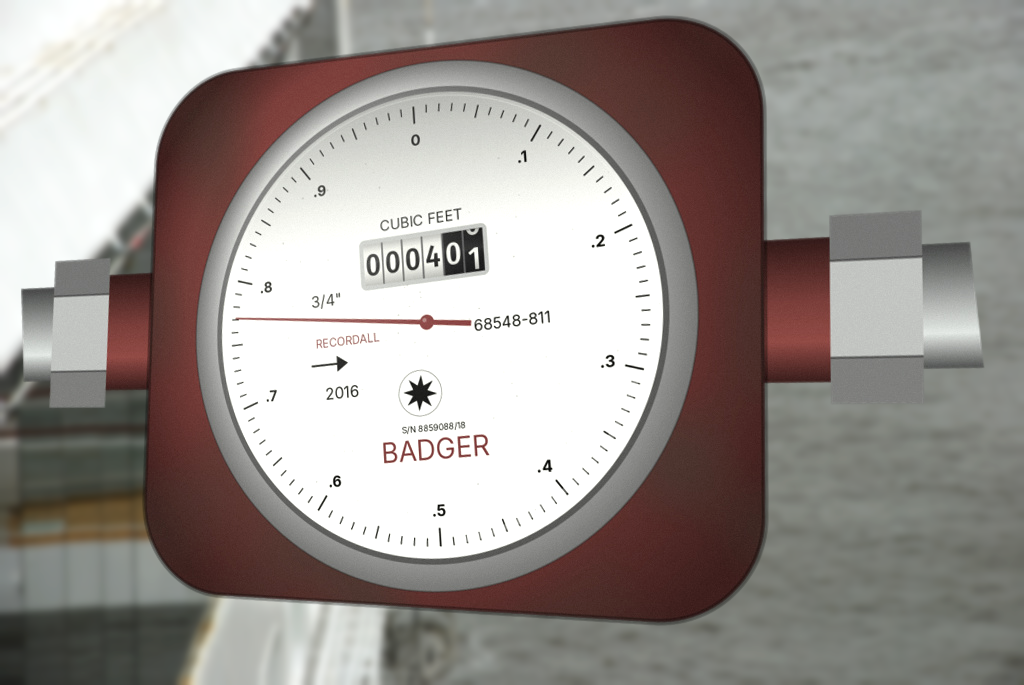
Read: 400.77ft³
